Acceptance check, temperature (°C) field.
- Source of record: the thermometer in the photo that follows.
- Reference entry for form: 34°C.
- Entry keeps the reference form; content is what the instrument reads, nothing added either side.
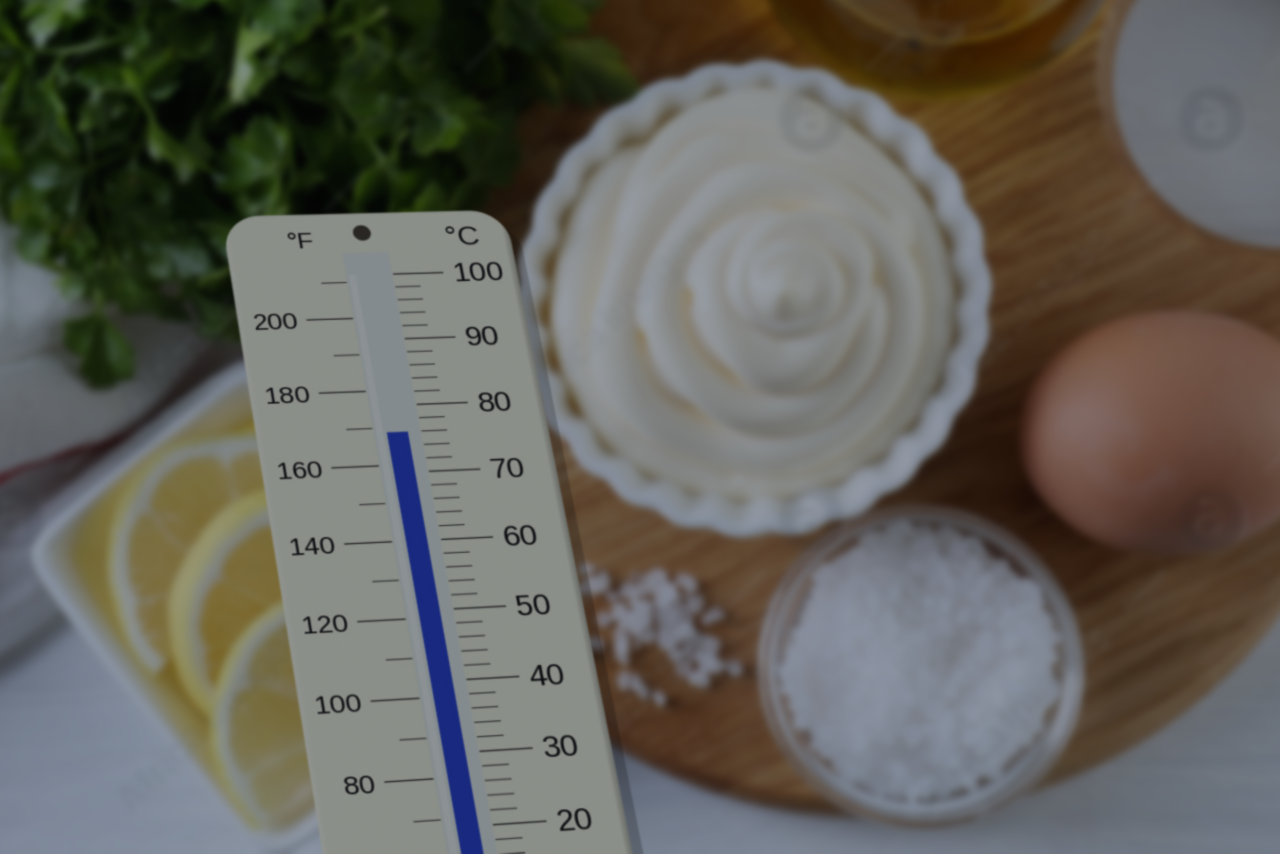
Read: 76°C
